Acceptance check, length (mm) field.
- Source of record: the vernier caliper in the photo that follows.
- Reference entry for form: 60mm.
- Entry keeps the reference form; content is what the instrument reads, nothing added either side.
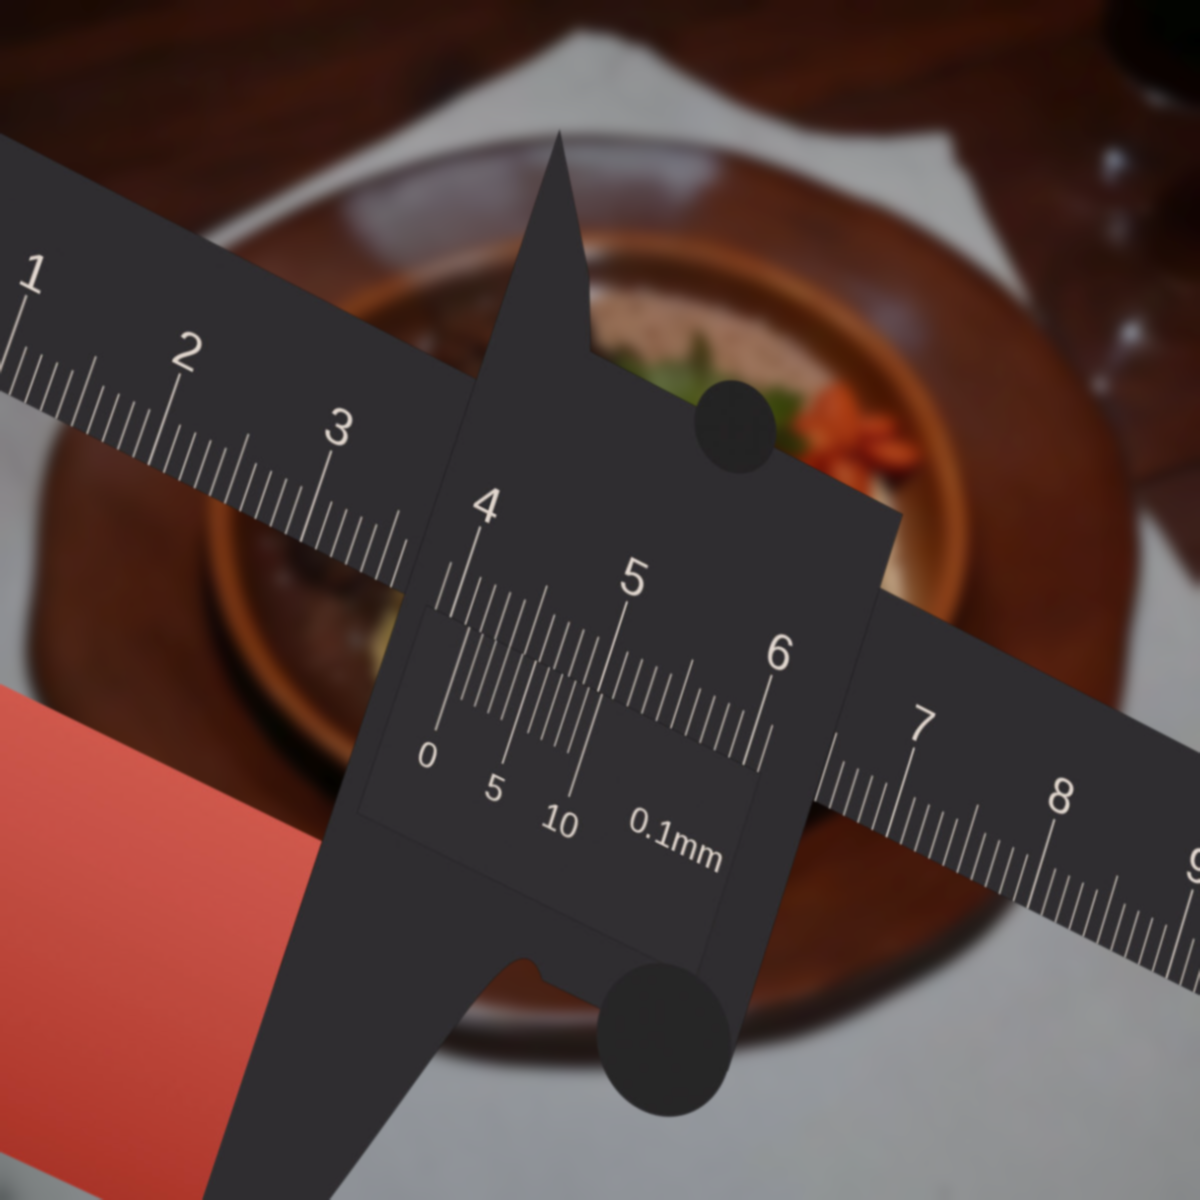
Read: 41.3mm
